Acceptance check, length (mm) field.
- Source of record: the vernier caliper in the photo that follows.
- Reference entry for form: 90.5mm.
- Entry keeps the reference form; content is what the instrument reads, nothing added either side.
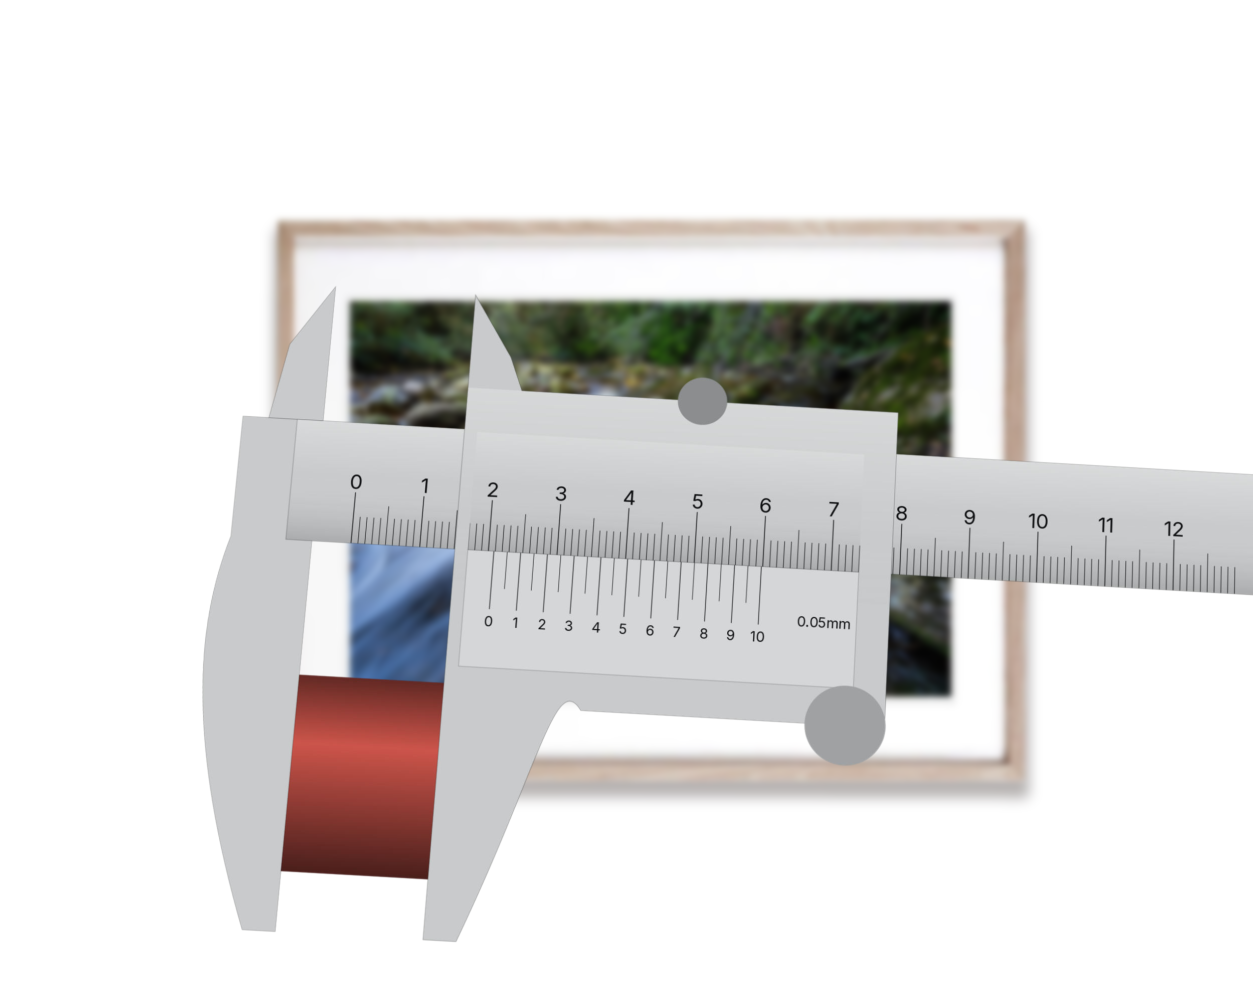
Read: 20.8mm
